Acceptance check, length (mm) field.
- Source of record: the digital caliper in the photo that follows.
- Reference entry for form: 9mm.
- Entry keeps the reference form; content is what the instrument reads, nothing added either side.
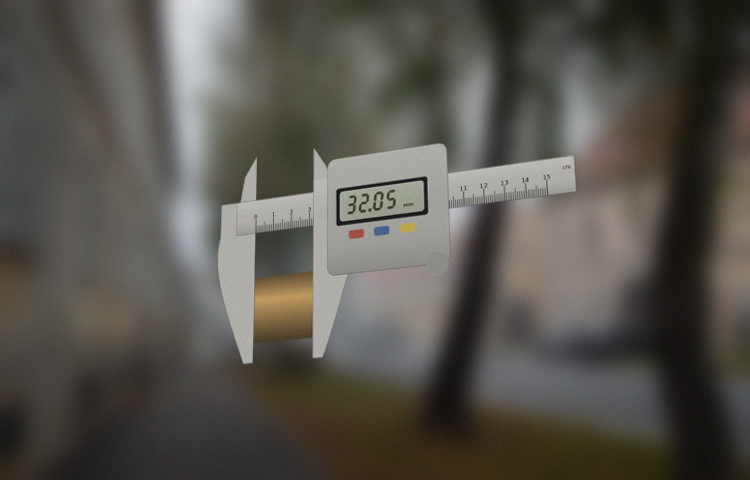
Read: 32.05mm
